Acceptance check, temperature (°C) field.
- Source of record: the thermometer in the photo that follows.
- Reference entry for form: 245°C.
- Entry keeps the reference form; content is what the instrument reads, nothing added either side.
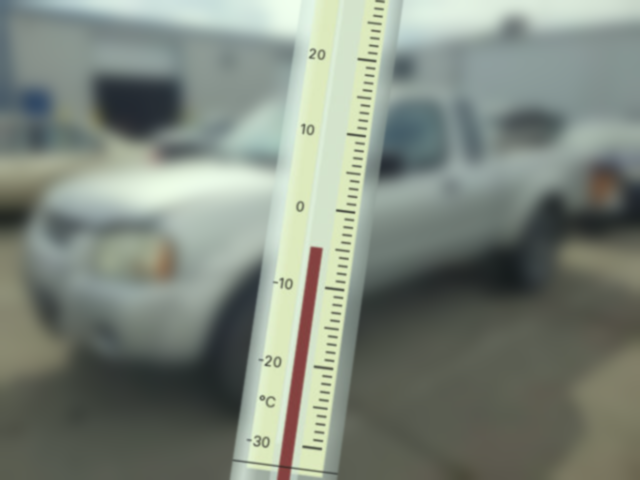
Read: -5°C
